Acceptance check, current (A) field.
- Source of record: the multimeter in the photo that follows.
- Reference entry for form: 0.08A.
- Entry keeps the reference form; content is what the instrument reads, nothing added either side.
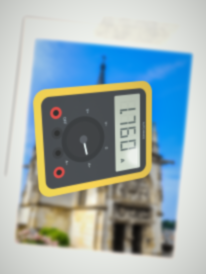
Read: 1.760A
